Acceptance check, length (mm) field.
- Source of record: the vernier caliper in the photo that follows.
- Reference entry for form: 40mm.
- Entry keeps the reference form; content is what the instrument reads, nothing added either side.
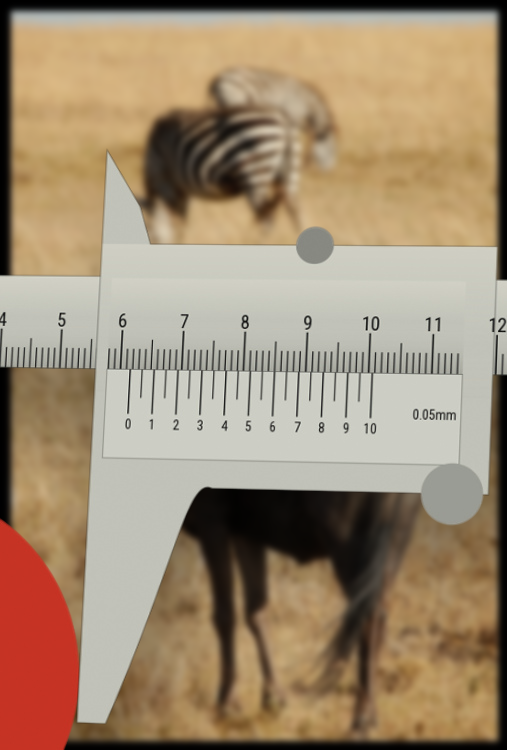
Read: 61.6mm
